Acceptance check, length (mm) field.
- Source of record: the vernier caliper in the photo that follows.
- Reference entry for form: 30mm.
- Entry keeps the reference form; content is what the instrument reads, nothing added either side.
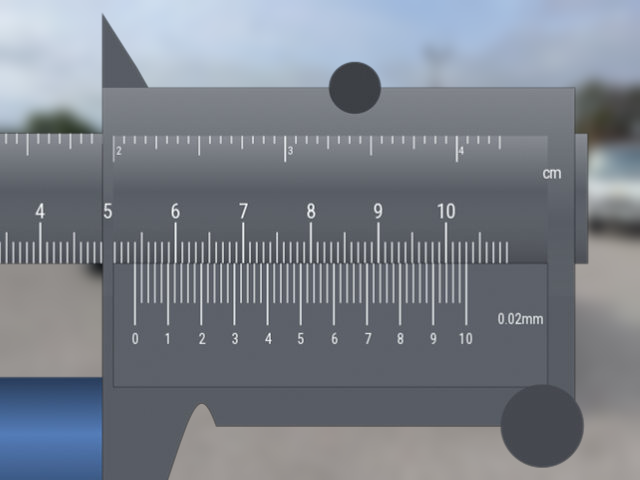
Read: 54.0mm
